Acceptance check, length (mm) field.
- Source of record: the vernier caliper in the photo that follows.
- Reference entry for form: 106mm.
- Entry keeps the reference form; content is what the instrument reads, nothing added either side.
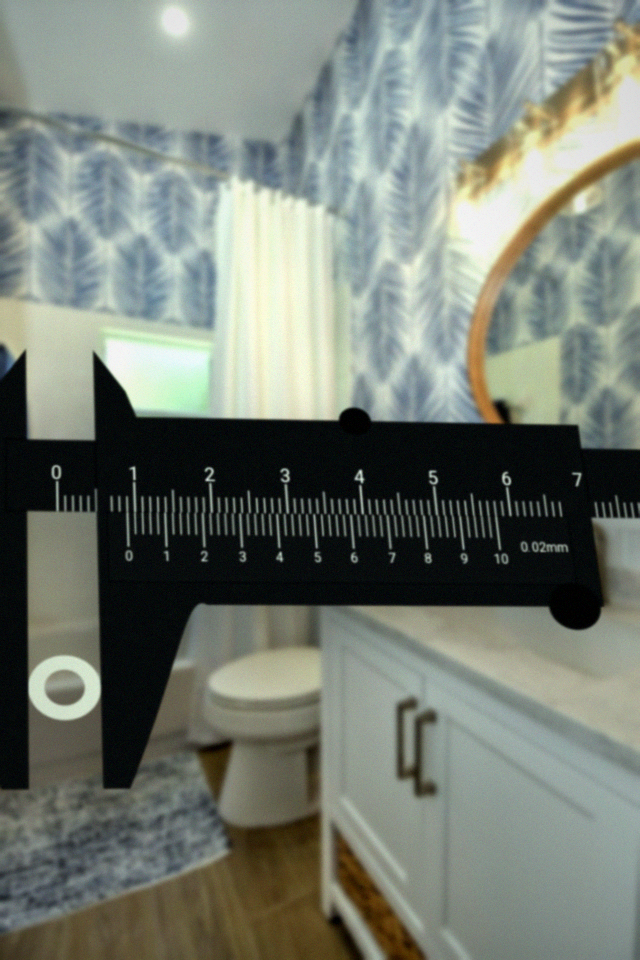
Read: 9.0mm
